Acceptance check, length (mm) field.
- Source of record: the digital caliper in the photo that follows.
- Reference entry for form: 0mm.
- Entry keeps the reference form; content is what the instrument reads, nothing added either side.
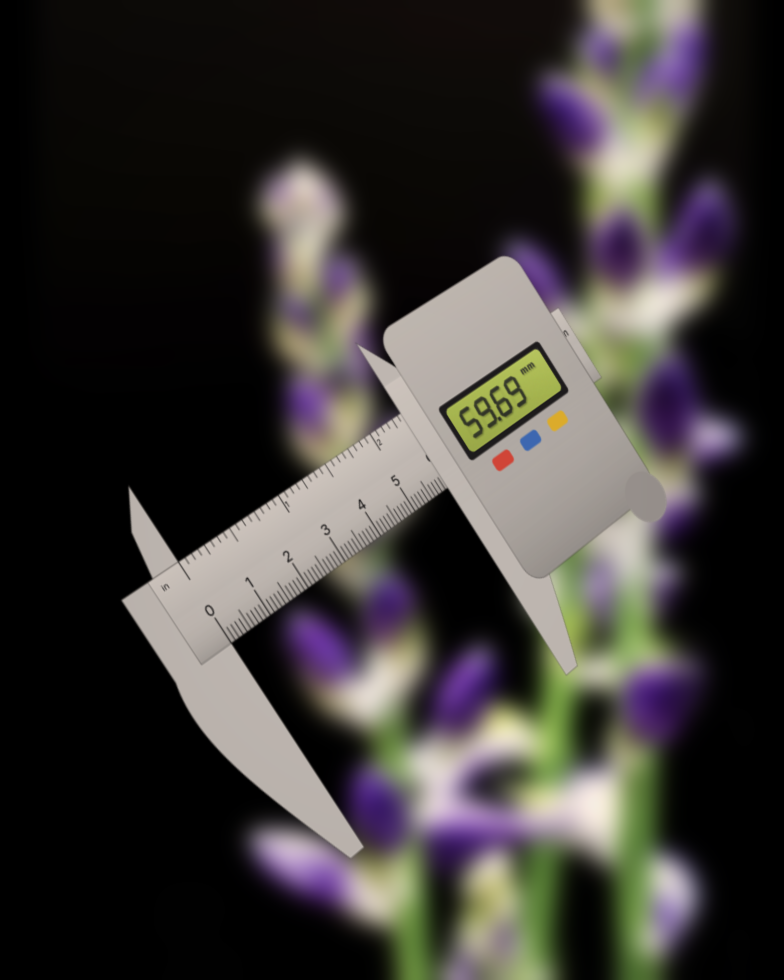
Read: 59.69mm
